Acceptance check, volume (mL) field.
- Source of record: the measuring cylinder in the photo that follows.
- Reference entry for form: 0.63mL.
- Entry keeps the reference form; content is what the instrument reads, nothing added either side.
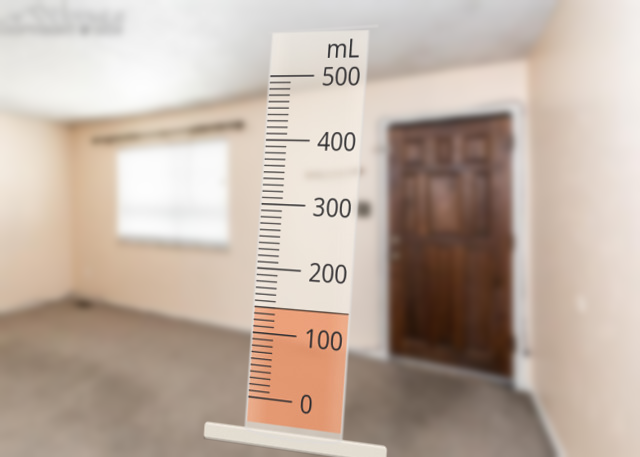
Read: 140mL
